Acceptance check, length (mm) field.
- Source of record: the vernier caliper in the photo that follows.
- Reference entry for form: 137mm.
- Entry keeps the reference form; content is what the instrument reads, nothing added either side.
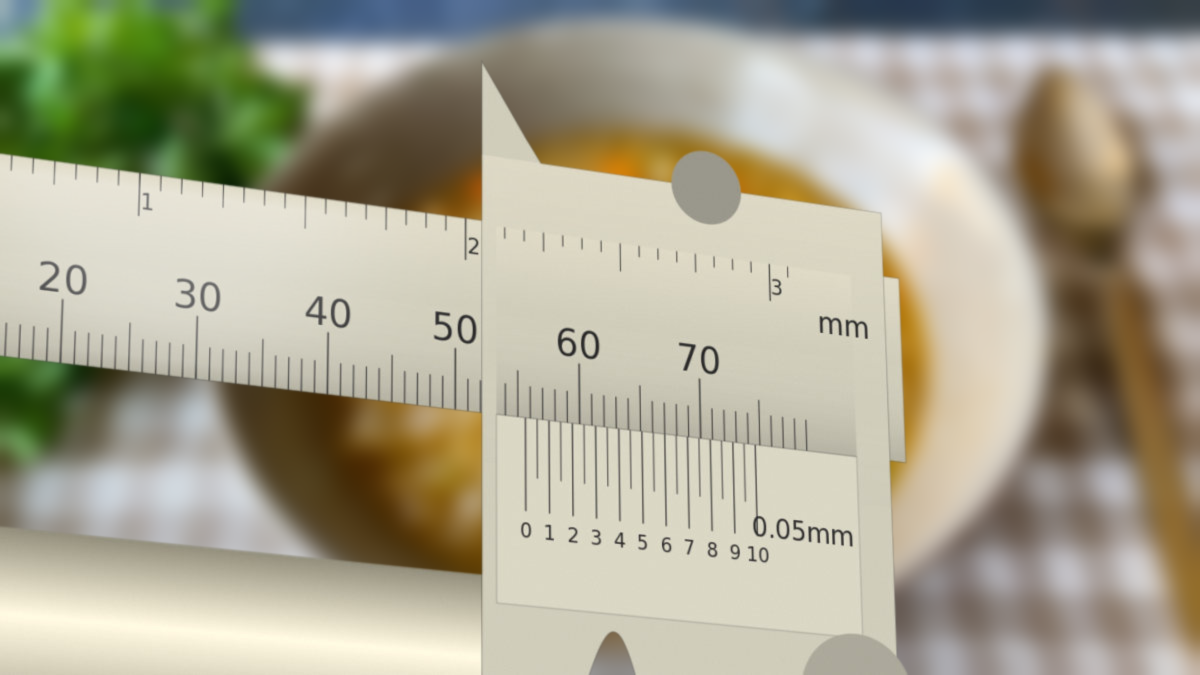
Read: 55.6mm
